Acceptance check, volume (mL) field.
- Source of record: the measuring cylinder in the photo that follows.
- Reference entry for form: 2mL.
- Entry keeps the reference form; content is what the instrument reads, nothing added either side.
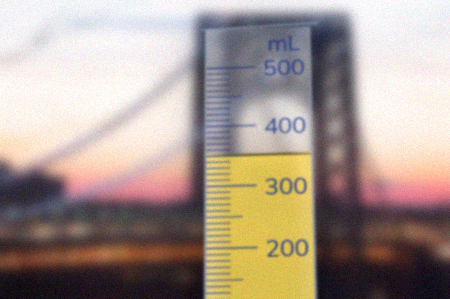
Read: 350mL
